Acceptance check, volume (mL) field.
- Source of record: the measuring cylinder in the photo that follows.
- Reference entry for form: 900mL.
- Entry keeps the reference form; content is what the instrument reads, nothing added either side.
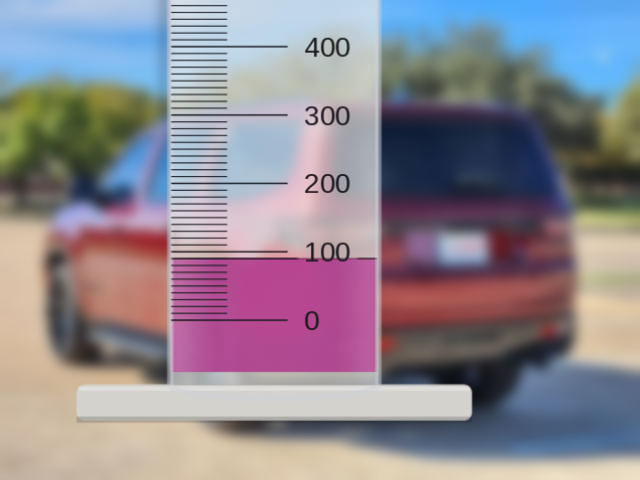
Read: 90mL
